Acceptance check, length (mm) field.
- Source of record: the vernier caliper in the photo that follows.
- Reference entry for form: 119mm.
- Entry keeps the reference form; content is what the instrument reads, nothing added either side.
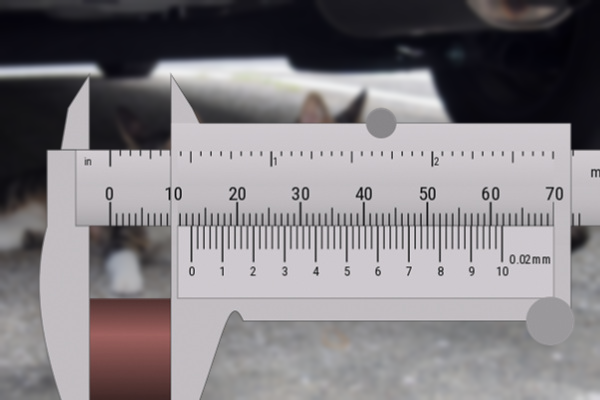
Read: 12.8mm
